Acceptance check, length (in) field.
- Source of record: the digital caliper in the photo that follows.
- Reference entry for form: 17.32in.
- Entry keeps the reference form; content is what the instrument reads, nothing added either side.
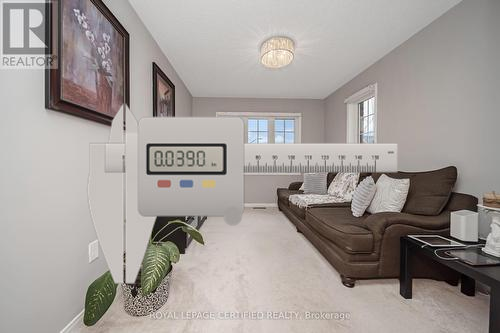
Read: 0.0390in
